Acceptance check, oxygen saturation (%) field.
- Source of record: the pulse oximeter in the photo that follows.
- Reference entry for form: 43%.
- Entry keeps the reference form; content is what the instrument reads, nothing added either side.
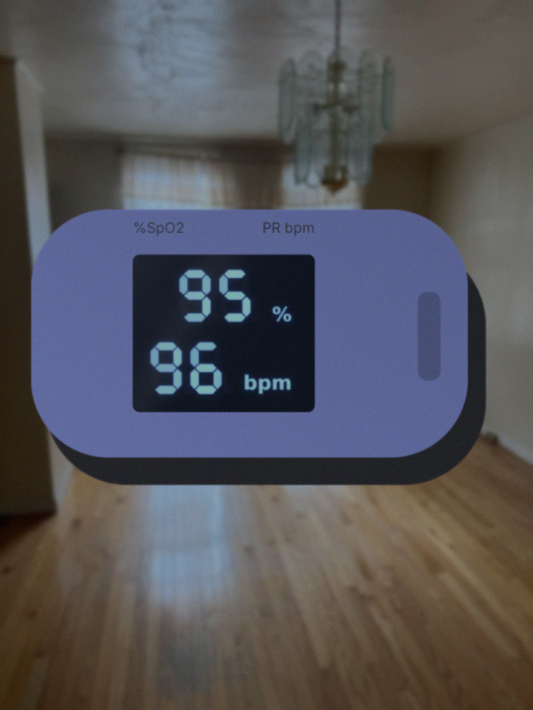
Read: 95%
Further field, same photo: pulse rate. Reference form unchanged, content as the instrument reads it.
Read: 96bpm
